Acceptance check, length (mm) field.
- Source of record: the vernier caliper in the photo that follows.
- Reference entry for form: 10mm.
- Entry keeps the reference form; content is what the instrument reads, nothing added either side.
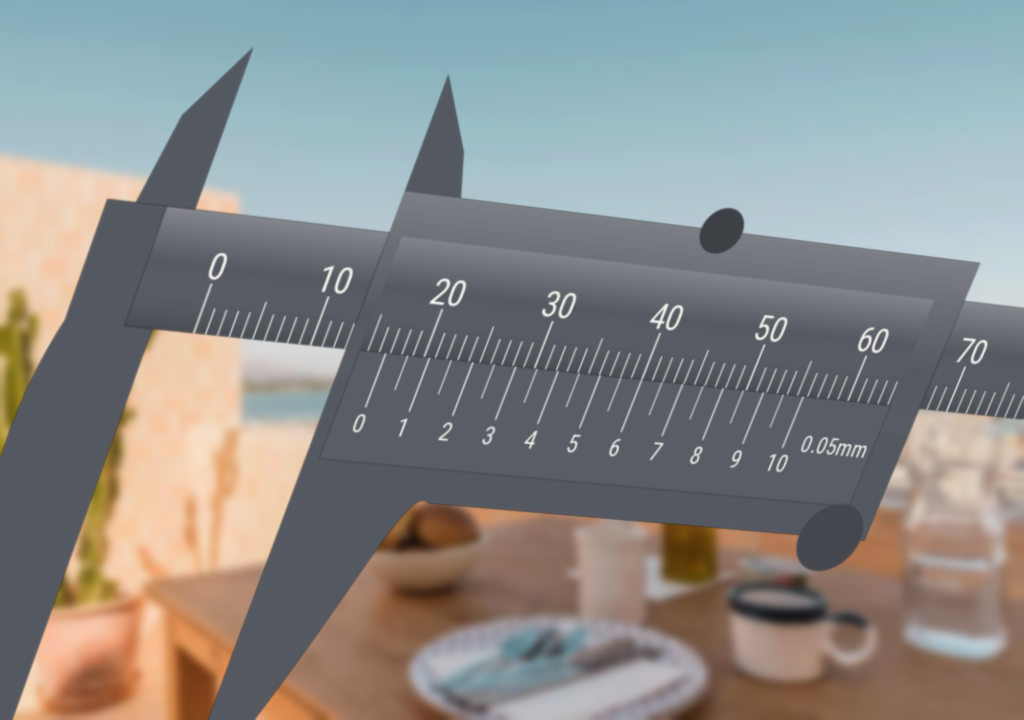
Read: 16.6mm
